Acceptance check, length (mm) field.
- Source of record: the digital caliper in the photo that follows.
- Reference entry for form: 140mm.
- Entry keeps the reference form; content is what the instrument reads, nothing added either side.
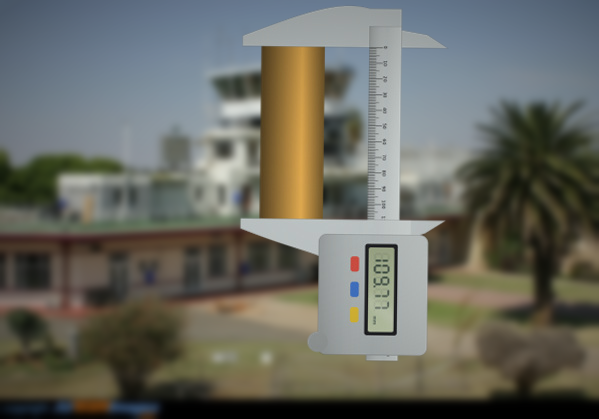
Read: 109.77mm
